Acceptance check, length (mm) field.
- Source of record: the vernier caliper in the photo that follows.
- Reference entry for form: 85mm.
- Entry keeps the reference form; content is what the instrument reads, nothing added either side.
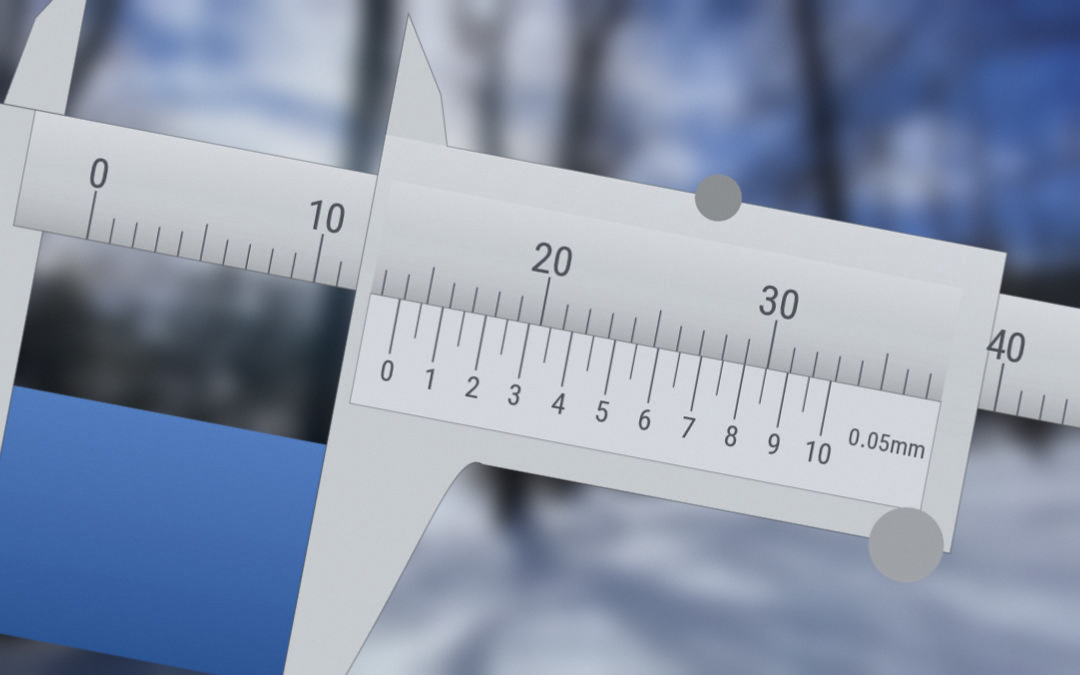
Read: 13.8mm
